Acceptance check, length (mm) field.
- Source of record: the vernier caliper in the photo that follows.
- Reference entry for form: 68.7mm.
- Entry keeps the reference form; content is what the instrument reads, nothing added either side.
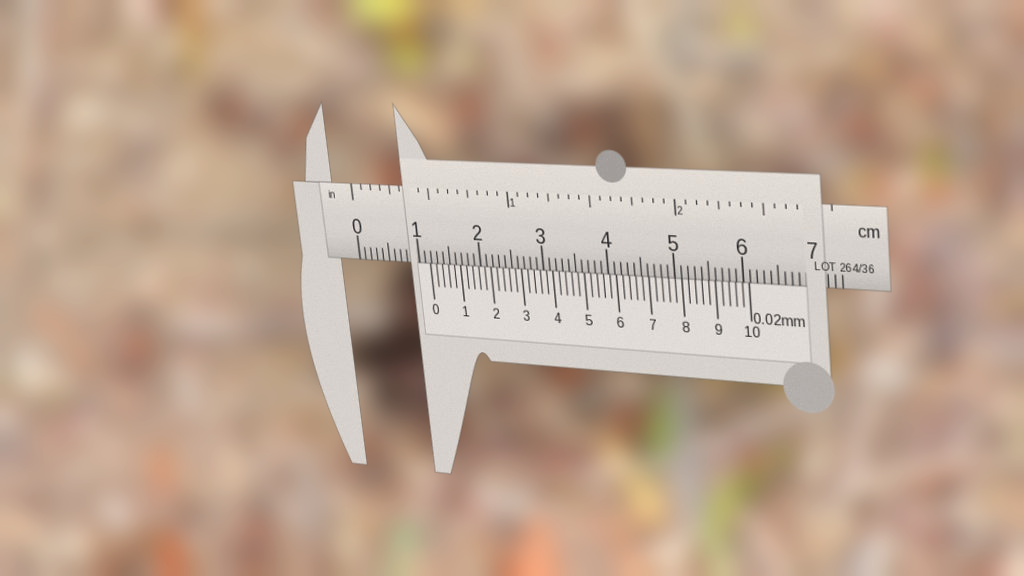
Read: 11.8mm
